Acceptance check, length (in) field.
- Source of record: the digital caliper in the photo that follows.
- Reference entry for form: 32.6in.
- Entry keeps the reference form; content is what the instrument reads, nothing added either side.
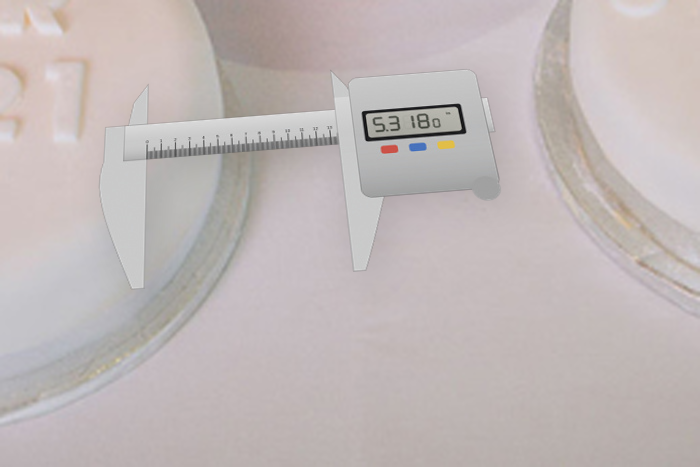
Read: 5.3180in
